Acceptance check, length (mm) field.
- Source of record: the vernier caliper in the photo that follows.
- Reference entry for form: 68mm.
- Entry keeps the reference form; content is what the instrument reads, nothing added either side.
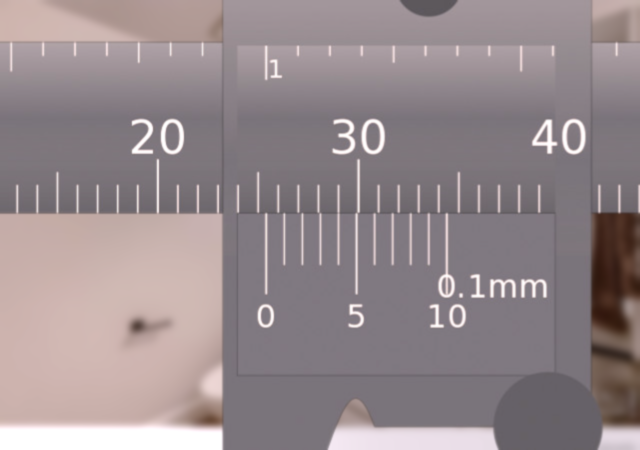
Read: 25.4mm
